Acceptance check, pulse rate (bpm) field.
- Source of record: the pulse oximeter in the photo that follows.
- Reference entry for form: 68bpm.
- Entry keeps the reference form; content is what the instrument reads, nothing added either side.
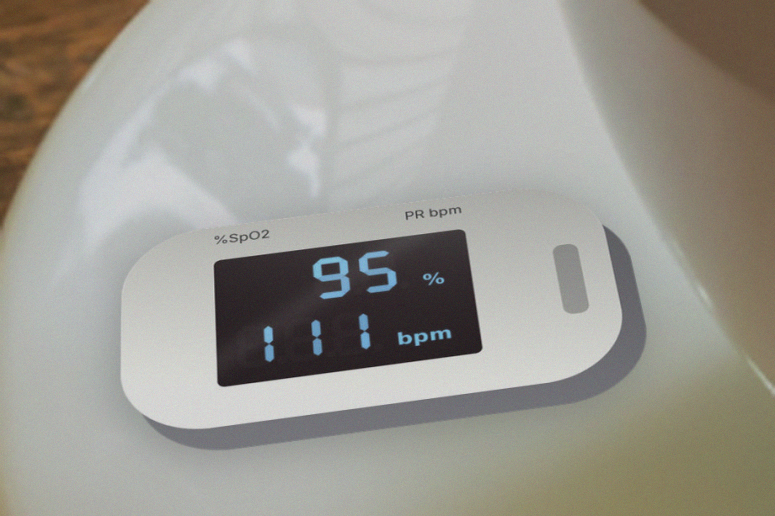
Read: 111bpm
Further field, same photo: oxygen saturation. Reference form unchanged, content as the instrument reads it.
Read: 95%
